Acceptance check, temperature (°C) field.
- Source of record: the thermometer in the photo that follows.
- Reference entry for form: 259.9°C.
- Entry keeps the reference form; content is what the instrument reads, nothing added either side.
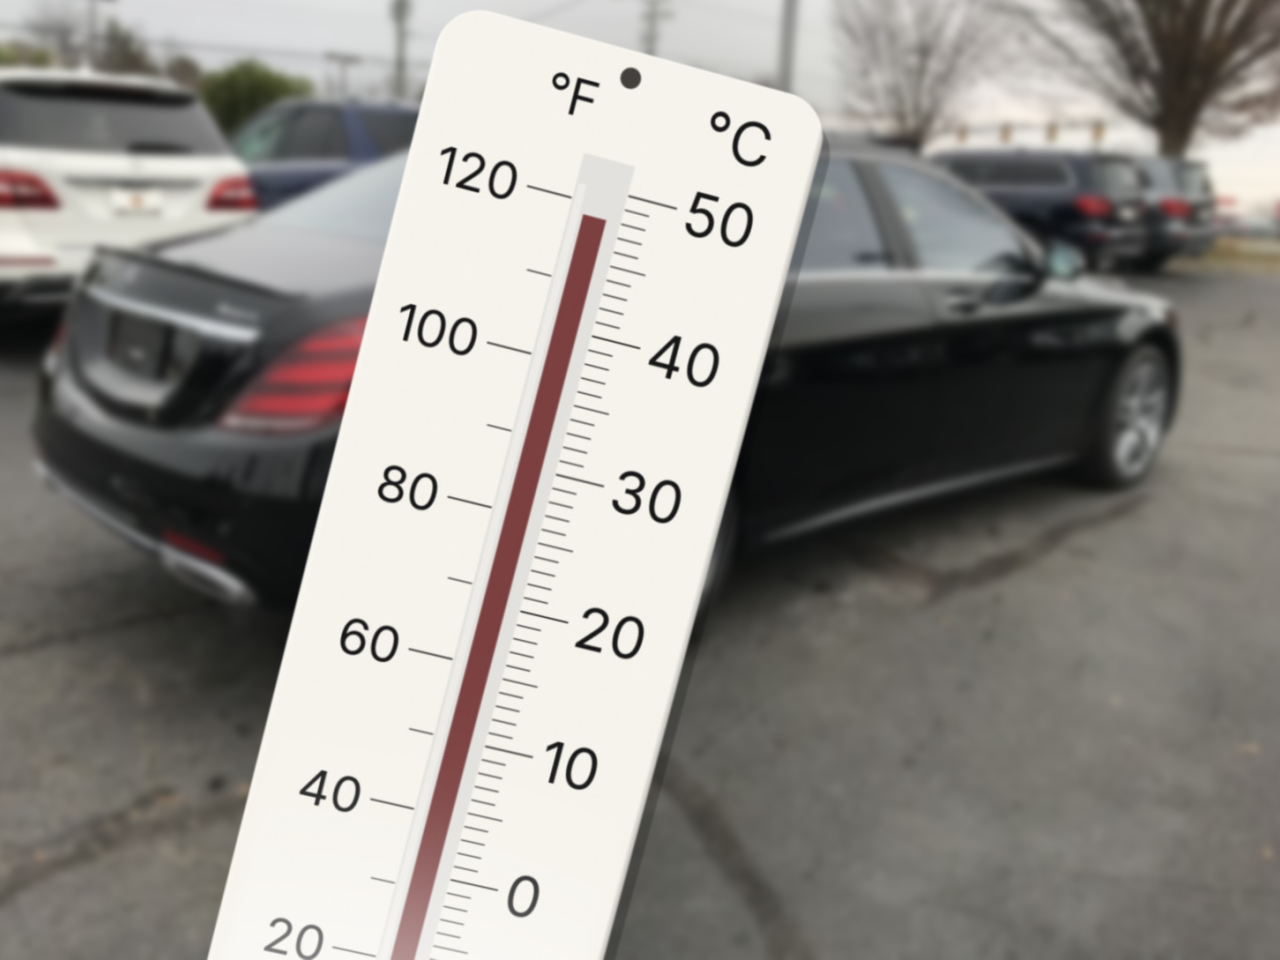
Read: 48°C
